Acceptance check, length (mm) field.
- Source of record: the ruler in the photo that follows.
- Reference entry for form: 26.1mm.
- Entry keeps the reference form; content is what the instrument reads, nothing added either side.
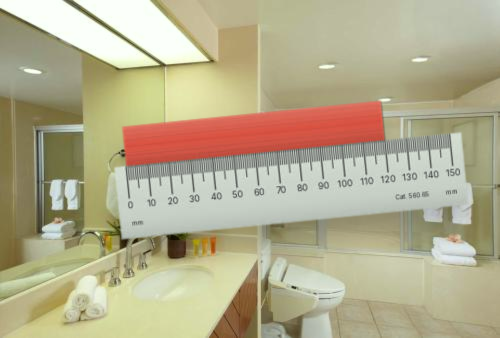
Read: 120mm
